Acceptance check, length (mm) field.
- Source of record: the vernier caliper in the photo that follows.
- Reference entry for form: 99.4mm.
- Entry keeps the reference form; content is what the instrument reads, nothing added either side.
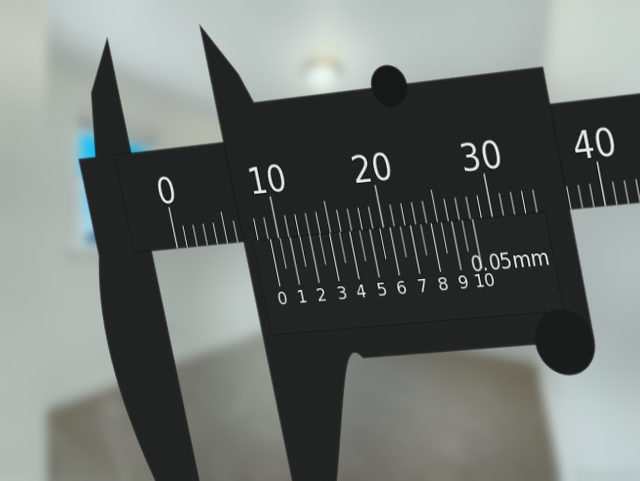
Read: 9.2mm
